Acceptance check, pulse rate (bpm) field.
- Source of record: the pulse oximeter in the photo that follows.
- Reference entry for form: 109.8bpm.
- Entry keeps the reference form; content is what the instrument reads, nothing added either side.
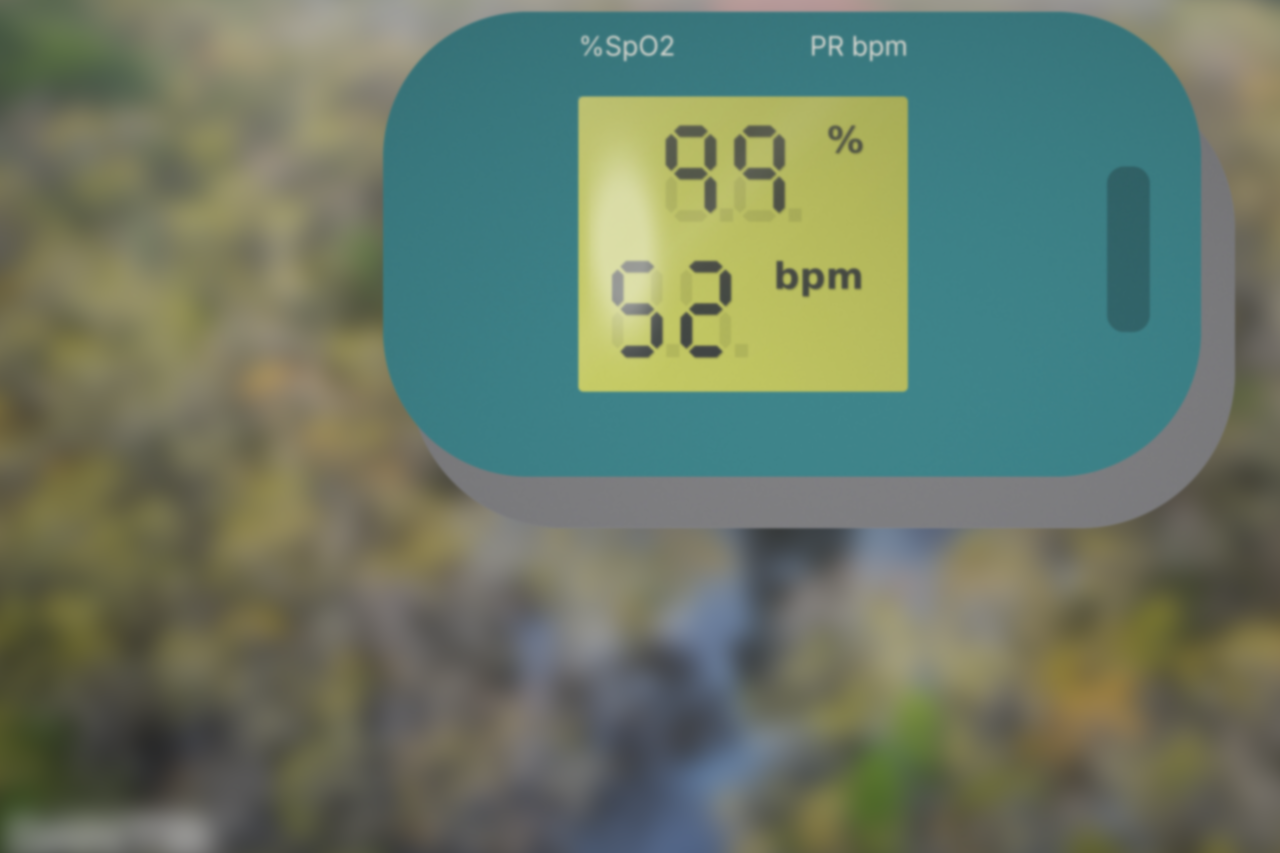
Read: 52bpm
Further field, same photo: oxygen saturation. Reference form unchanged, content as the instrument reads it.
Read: 99%
